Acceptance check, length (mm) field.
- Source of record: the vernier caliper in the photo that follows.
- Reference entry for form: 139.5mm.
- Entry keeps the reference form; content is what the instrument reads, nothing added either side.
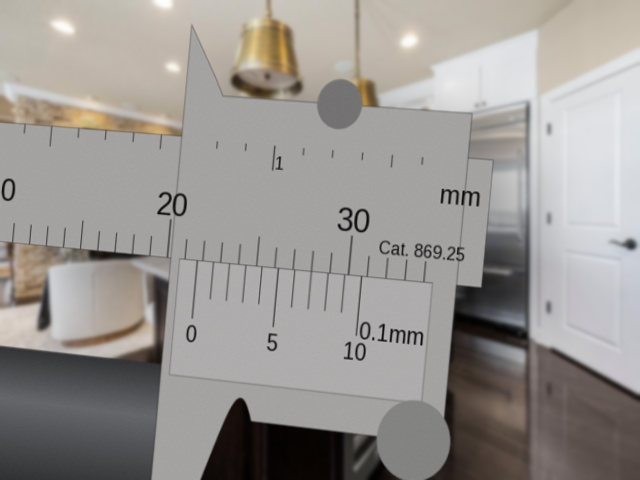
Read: 21.7mm
